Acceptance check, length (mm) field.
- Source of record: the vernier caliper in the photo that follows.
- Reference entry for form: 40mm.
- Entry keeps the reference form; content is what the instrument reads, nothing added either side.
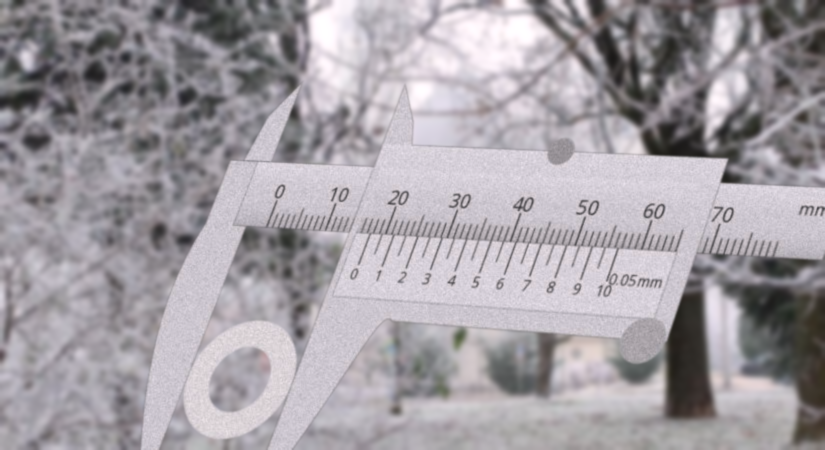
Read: 17.5mm
